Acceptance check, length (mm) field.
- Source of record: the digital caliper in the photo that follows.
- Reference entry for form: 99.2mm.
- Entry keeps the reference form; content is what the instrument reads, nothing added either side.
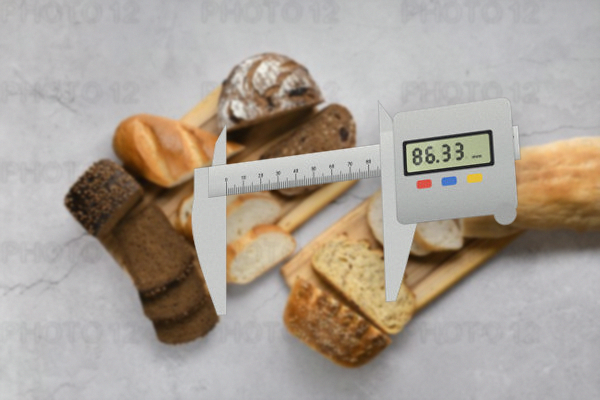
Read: 86.33mm
